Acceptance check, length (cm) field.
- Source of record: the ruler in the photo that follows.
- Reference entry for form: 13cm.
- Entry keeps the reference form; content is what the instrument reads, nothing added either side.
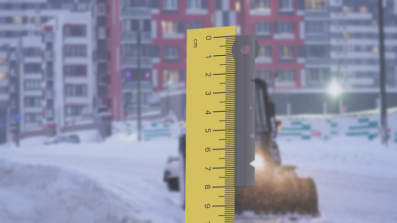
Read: 8cm
